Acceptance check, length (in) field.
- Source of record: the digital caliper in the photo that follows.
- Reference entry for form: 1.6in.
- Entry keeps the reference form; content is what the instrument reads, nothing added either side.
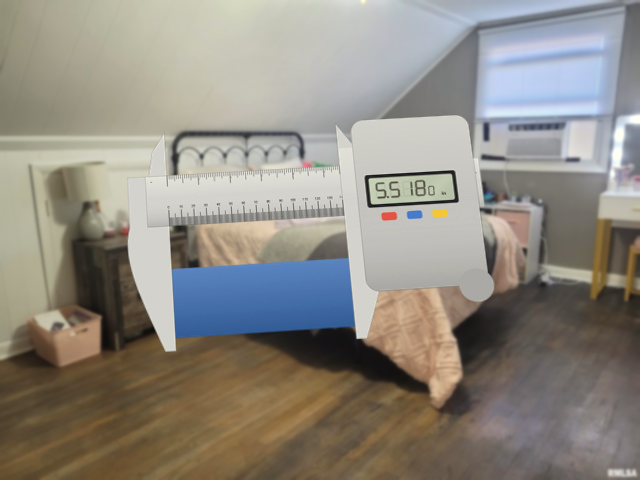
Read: 5.5180in
